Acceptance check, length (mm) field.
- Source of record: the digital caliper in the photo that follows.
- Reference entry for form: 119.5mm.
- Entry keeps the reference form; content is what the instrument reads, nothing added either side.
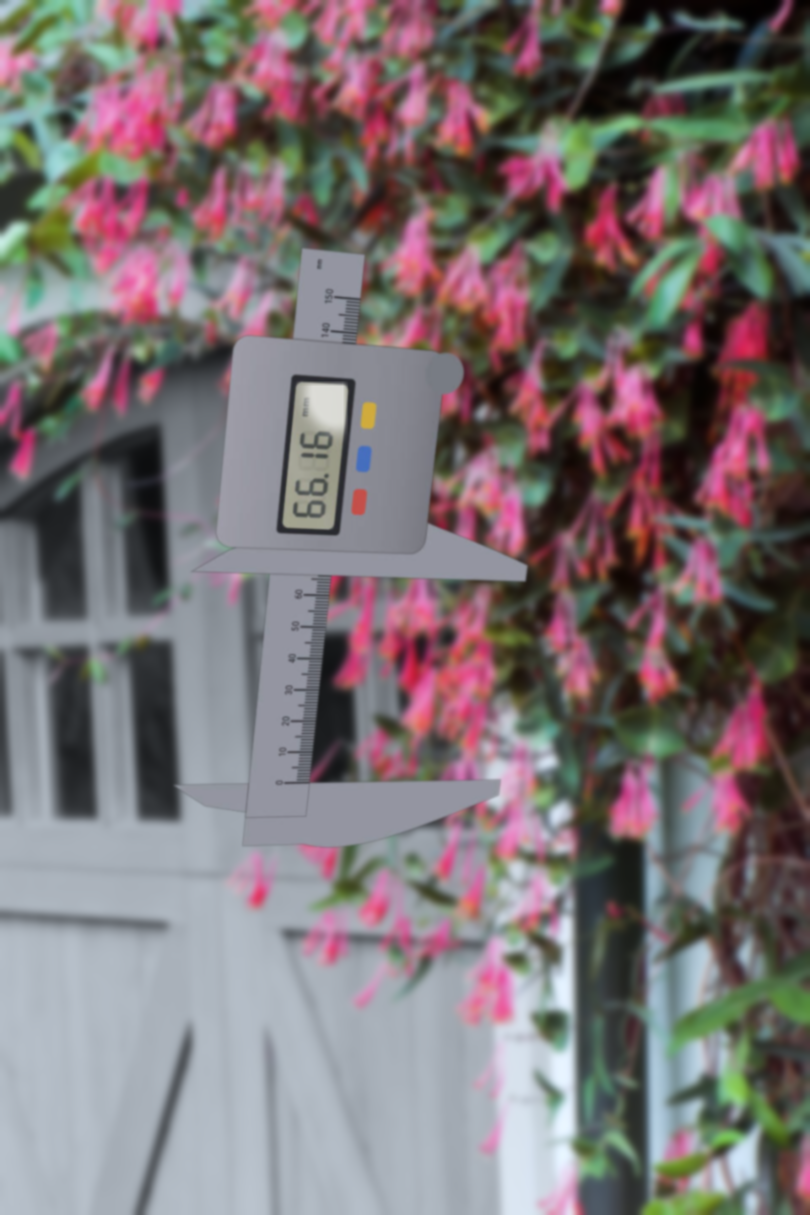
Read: 66.16mm
